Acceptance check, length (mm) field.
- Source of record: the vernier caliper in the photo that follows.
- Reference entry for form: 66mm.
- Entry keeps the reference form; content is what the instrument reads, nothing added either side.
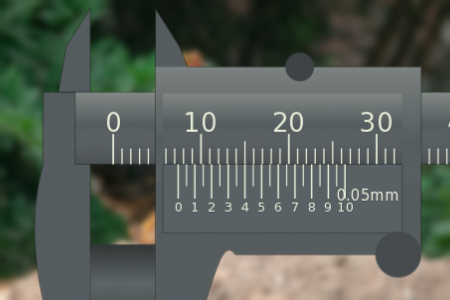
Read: 7.4mm
